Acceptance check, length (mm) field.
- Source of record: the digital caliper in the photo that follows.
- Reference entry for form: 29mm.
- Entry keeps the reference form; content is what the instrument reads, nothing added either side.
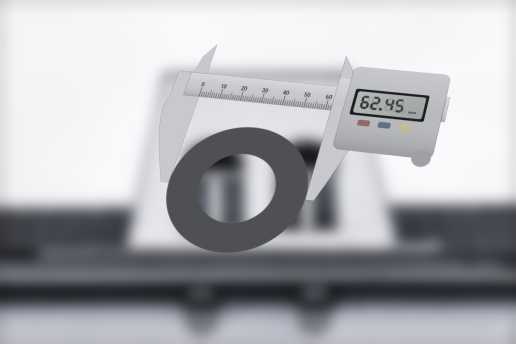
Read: 62.45mm
